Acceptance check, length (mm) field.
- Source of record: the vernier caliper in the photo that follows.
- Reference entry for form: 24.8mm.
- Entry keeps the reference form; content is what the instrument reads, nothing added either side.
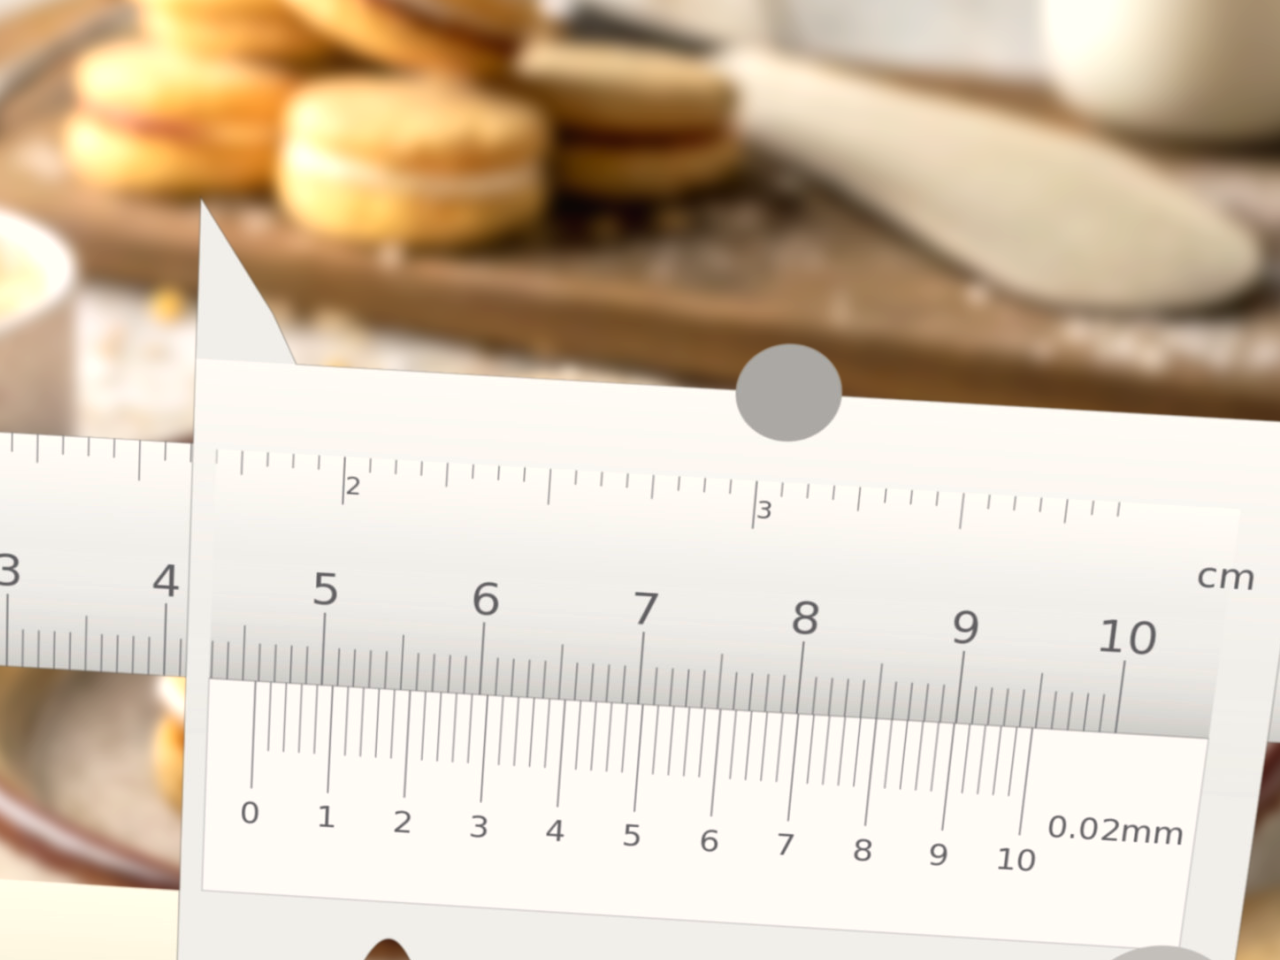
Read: 45.8mm
